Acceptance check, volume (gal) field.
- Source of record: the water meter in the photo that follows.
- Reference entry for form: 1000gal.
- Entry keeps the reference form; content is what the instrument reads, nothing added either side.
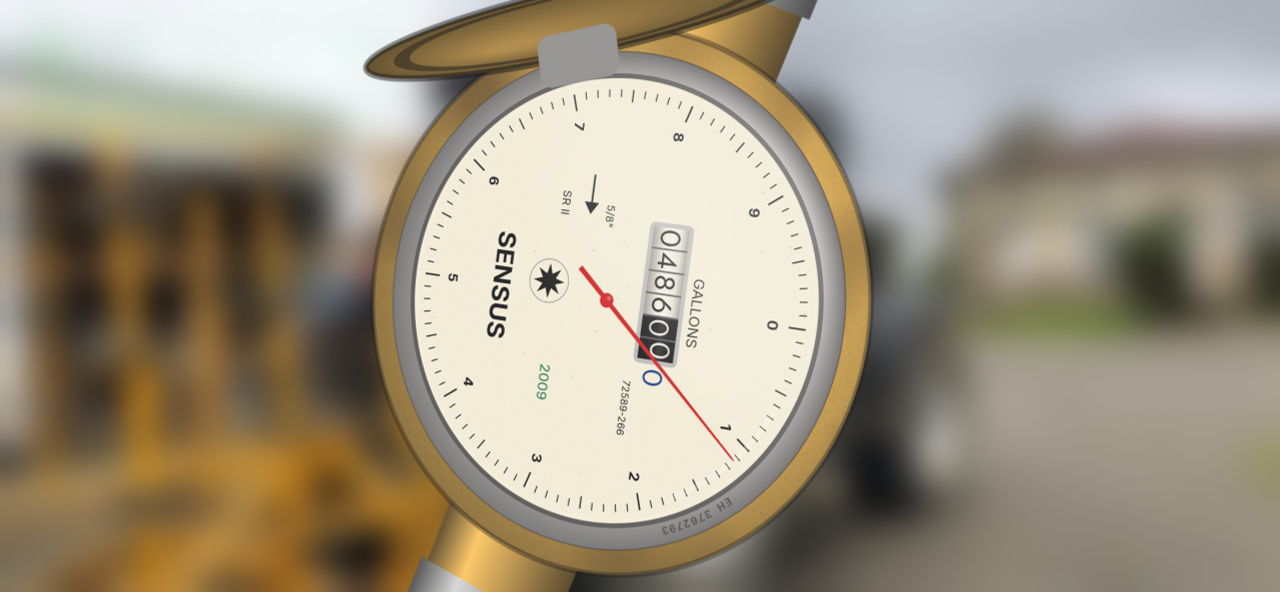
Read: 486001.1gal
